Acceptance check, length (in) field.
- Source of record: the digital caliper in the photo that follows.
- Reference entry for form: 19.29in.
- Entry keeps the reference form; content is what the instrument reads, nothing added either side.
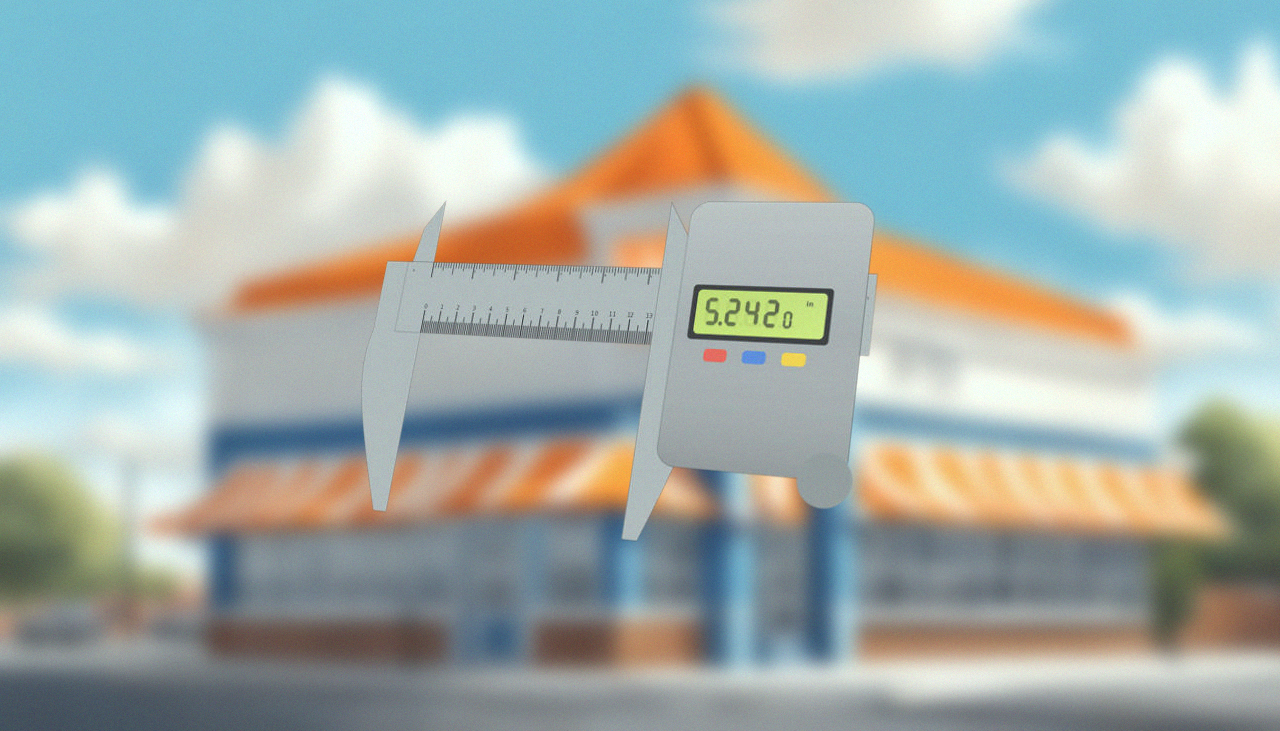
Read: 5.2420in
